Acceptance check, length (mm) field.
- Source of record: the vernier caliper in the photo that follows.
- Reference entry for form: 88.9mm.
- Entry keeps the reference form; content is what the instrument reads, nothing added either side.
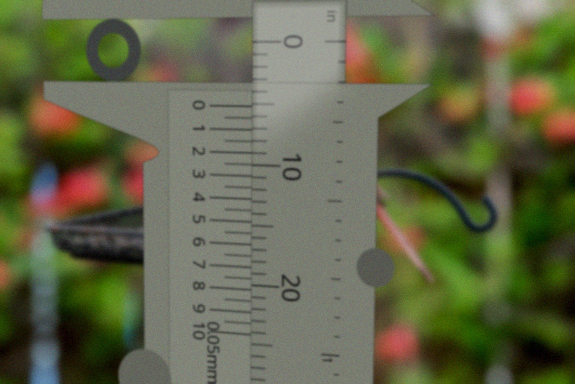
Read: 5.2mm
